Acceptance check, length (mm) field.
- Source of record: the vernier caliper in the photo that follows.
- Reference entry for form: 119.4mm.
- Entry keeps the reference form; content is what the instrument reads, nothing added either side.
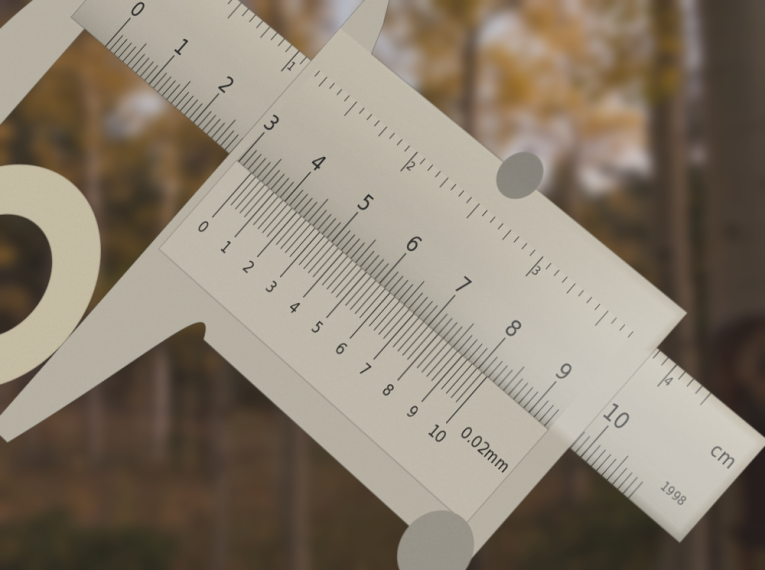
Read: 32.8mm
